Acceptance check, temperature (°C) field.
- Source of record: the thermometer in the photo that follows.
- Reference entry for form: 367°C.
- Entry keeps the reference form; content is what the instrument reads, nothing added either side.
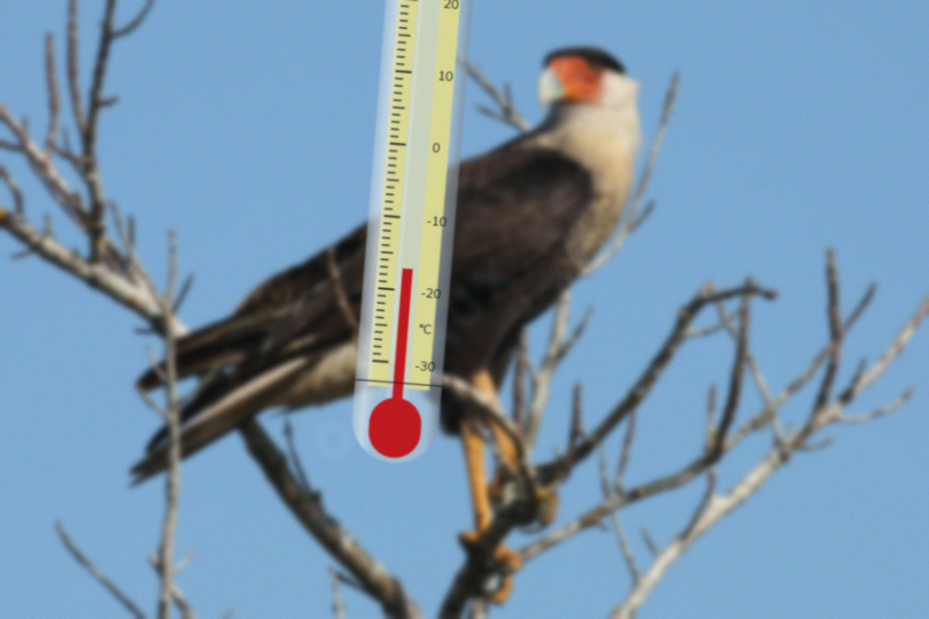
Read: -17°C
